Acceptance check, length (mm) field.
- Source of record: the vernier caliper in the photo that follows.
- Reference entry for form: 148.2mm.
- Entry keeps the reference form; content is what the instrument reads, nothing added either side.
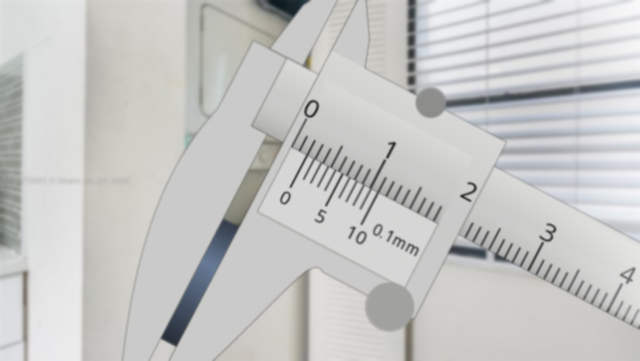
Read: 2.0mm
